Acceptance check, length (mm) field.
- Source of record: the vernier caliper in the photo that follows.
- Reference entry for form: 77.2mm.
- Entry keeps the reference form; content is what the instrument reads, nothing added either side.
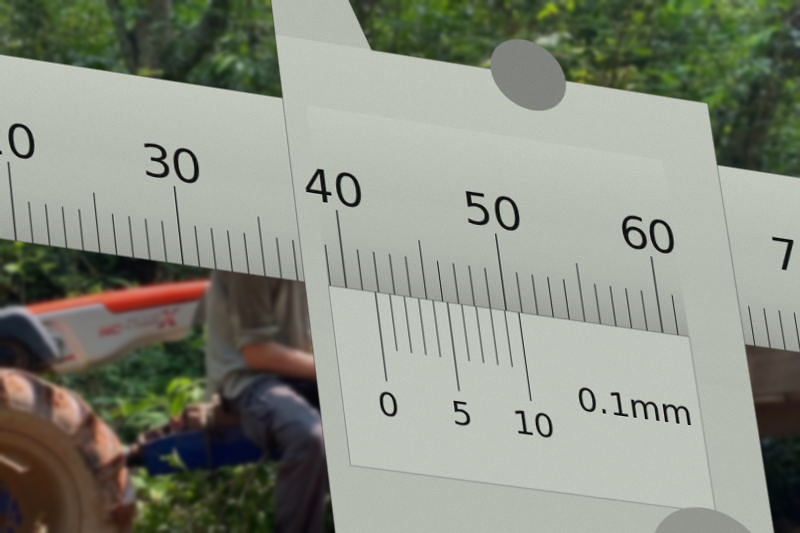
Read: 41.8mm
